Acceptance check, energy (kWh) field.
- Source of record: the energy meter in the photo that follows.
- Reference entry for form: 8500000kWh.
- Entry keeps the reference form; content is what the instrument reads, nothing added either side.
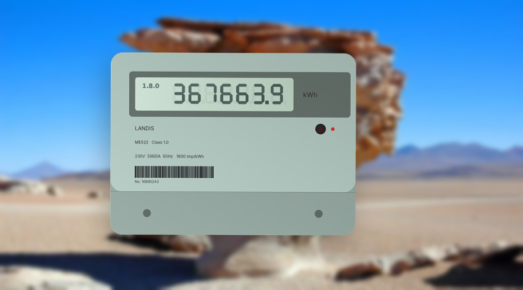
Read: 367663.9kWh
